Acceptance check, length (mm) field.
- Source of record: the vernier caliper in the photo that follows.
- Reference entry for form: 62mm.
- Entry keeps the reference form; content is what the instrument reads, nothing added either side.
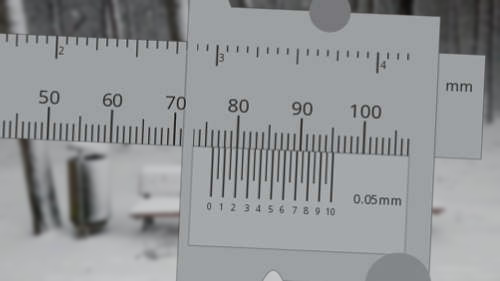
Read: 76.2mm
